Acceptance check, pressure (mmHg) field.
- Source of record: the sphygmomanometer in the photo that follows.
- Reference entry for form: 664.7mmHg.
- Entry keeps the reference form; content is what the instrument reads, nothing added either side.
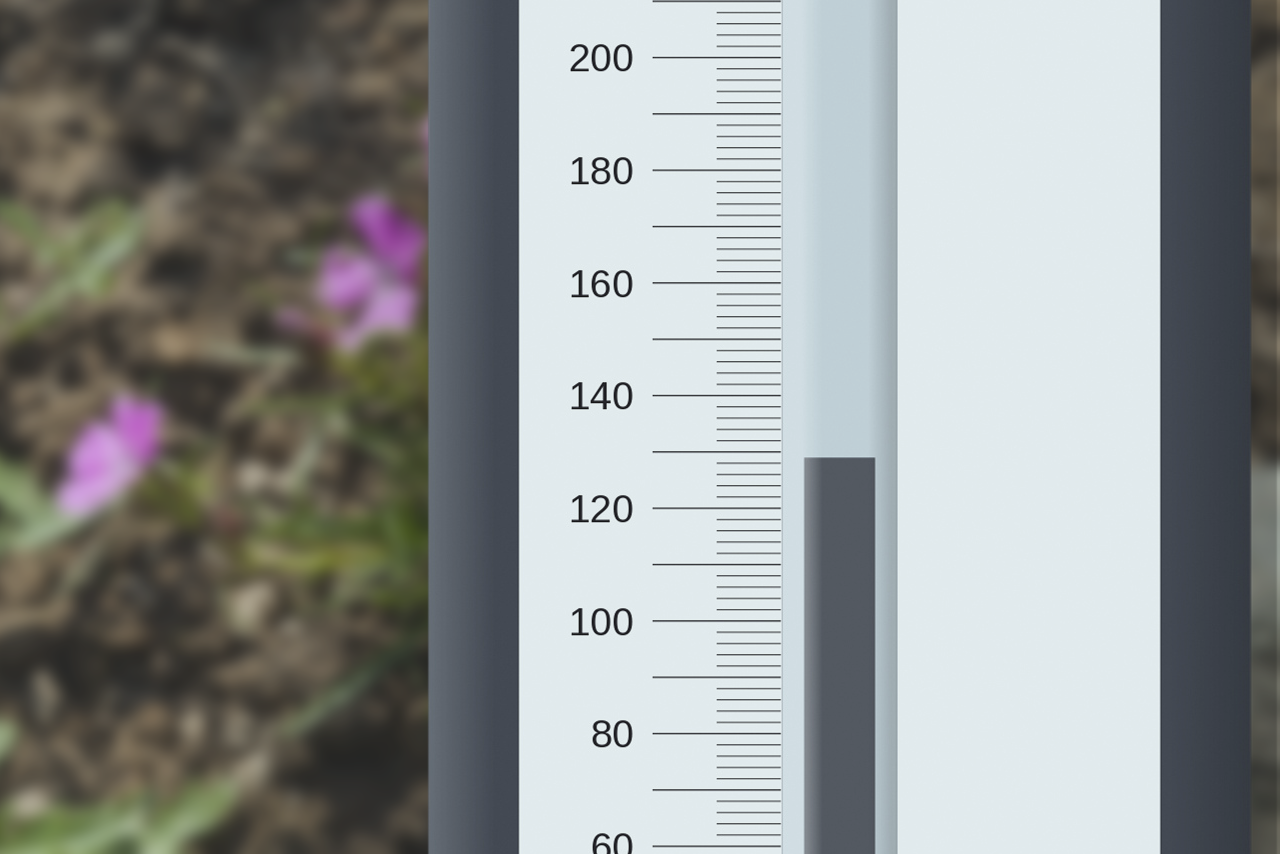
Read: 129mmHg
